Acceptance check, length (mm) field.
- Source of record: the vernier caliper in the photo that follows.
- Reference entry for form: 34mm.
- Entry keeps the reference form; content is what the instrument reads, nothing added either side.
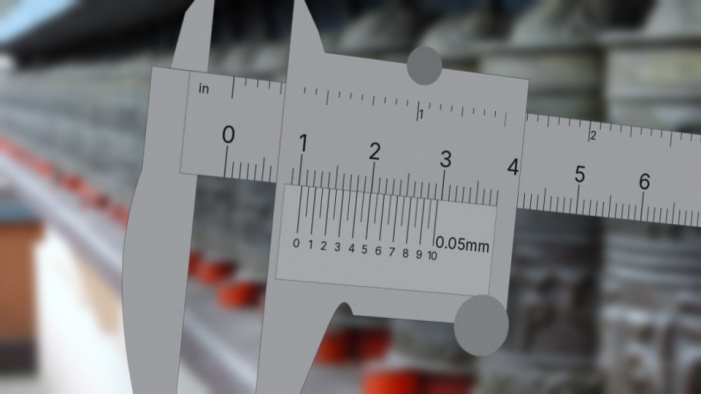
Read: 10.4mm
